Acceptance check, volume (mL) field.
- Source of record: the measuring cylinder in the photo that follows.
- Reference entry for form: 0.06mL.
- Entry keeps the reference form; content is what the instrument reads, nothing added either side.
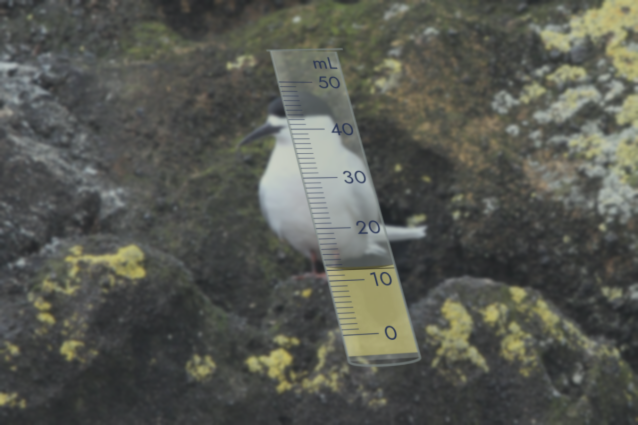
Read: 12mL
